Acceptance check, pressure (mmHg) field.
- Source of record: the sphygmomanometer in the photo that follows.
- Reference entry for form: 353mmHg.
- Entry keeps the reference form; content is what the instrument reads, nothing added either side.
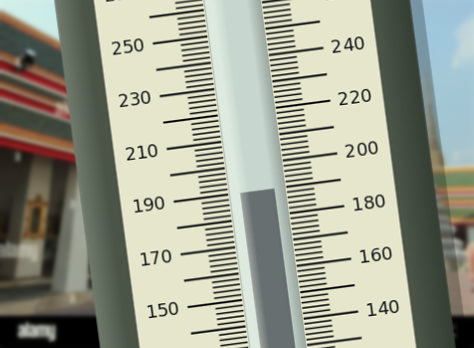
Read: 190mmHg
